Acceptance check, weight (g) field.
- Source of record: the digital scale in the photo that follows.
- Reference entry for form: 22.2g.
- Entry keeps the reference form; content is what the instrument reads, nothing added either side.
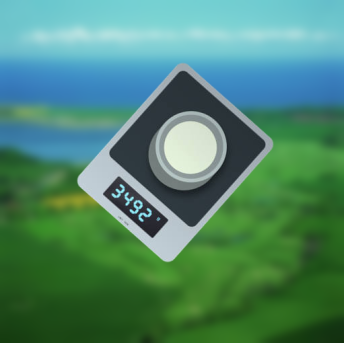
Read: 3492g
